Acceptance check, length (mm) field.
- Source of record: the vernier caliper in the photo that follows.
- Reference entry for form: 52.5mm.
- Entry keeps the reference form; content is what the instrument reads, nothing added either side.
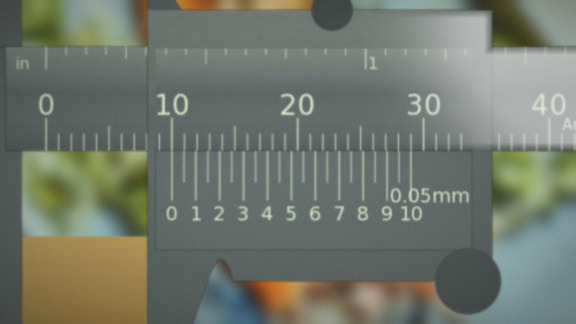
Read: 10.0mm
